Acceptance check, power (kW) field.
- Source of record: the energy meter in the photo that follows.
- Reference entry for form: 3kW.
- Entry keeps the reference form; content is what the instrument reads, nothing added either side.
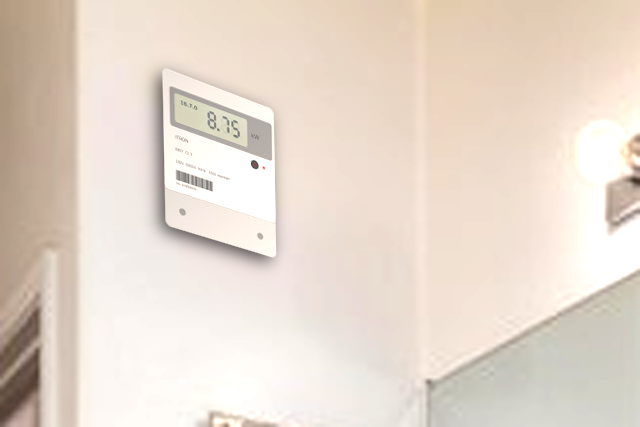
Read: 8.75kW
